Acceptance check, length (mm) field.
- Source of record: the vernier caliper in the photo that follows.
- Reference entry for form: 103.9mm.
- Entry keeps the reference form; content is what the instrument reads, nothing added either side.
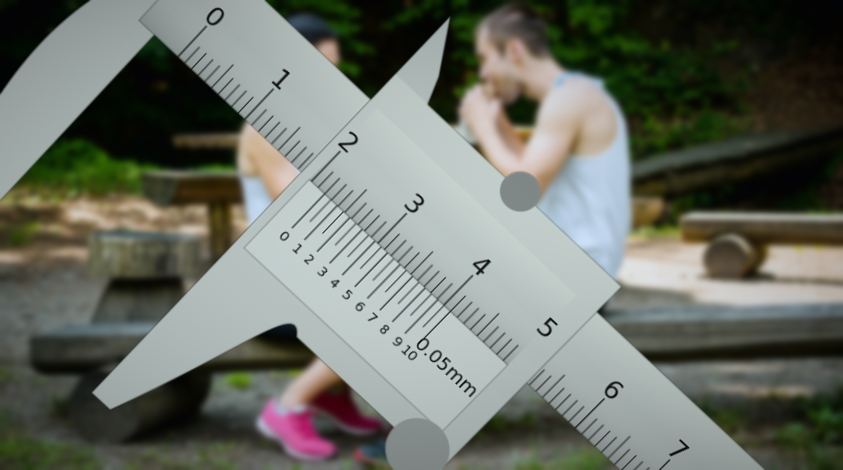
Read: 22.0mm
